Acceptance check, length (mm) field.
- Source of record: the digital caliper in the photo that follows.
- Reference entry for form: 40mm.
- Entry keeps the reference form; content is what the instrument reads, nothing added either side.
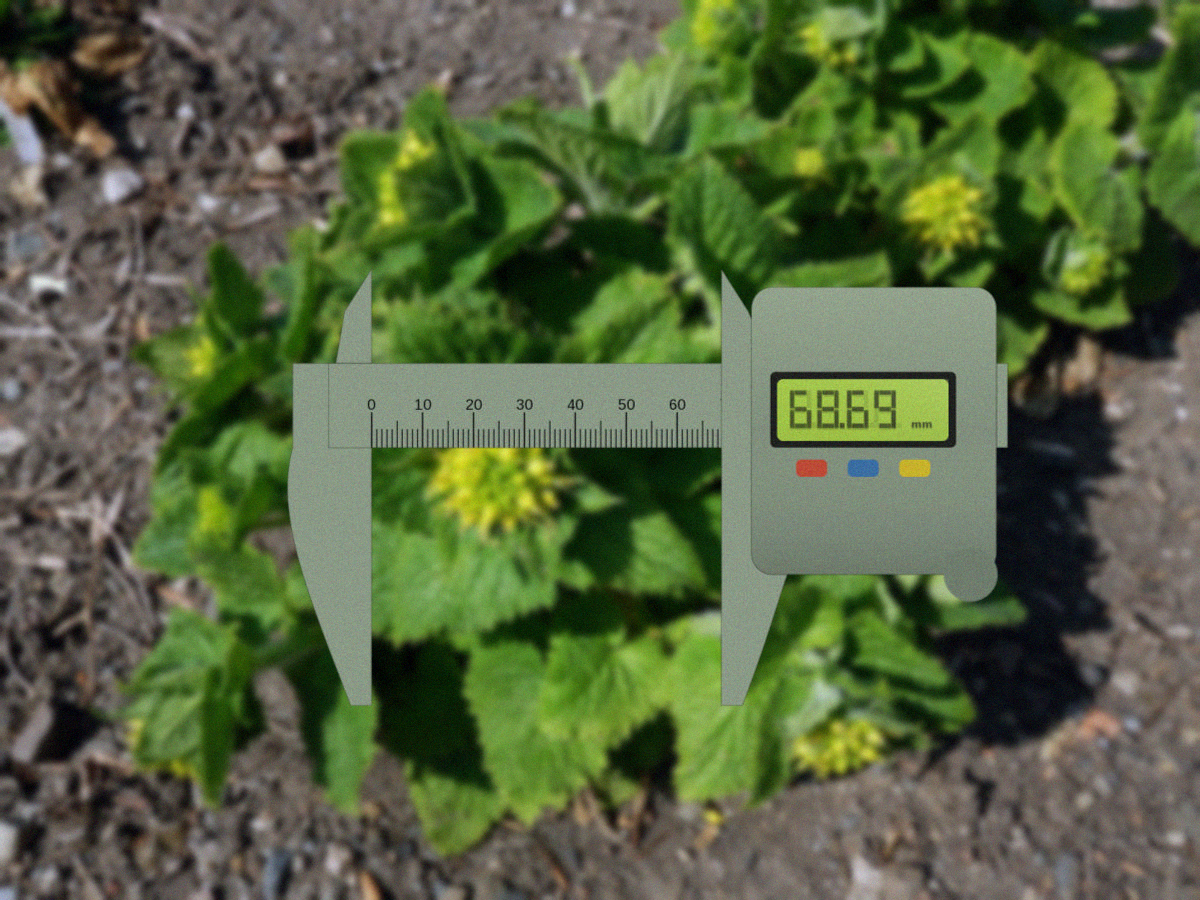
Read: 68.69mm
